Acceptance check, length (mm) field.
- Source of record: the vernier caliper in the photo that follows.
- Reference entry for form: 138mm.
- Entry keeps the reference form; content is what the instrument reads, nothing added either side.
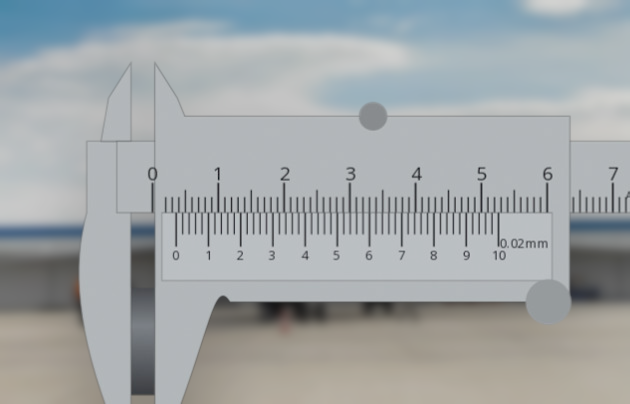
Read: 3.6mm
